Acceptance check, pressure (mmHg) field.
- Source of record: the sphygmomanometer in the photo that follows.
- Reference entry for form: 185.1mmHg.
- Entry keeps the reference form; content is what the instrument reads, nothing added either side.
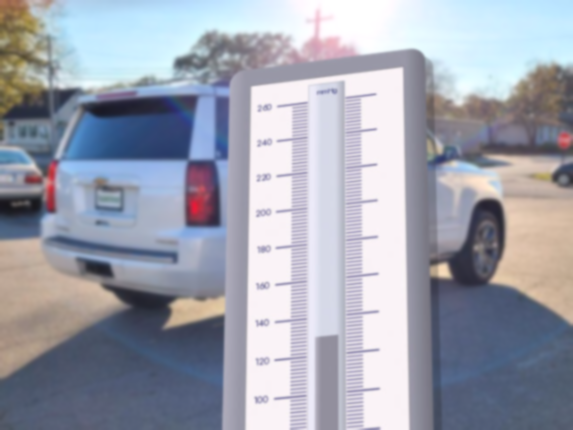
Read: 130mmHg
